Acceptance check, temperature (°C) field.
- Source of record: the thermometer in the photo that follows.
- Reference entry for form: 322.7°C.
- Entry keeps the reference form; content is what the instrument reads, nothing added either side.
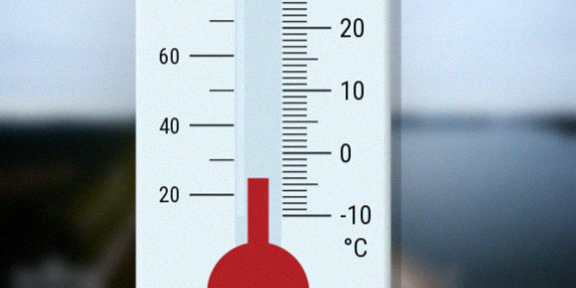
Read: -4°C
